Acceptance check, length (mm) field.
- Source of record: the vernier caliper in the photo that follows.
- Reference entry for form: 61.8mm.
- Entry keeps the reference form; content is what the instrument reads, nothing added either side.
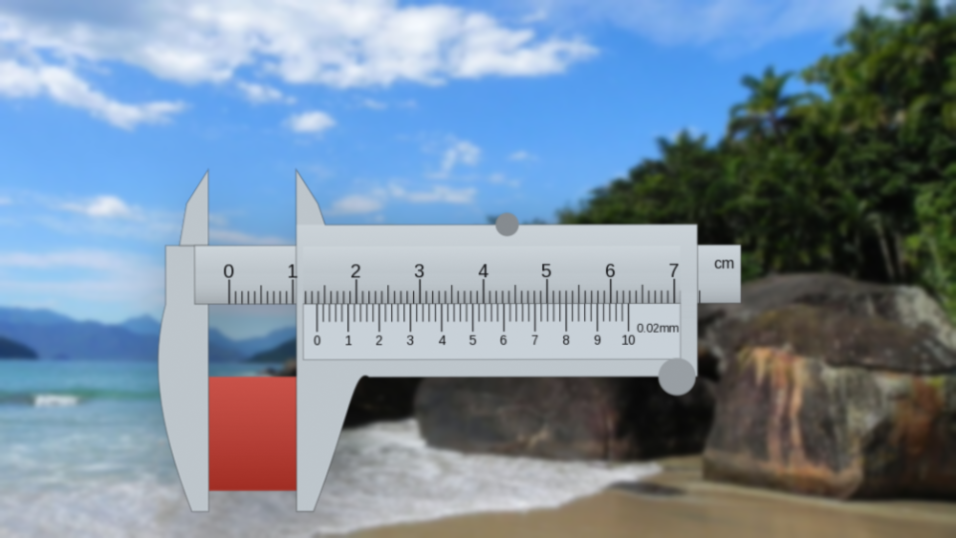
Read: 13.8mm
